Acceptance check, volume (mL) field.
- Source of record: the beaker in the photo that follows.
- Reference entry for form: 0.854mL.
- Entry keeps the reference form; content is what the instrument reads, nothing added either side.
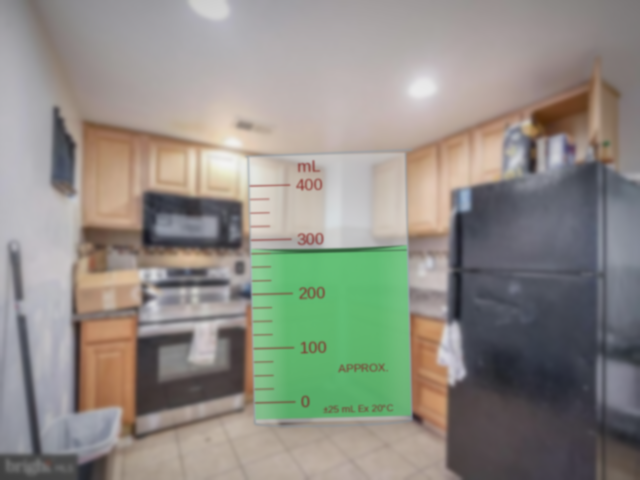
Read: 275mL
